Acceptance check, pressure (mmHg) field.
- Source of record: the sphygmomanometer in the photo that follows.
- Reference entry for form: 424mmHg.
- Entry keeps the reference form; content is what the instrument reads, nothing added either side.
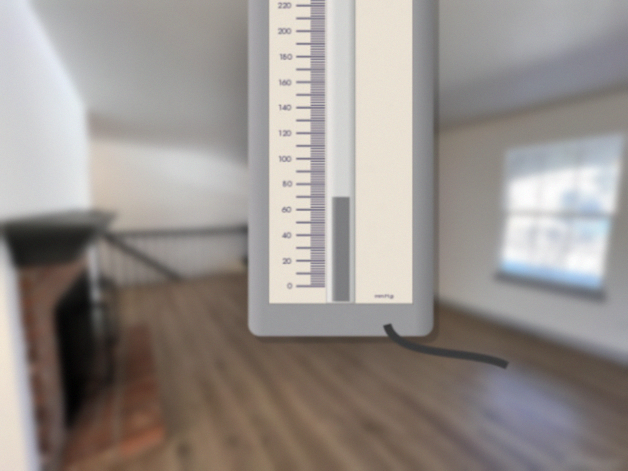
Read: 70mmHg
